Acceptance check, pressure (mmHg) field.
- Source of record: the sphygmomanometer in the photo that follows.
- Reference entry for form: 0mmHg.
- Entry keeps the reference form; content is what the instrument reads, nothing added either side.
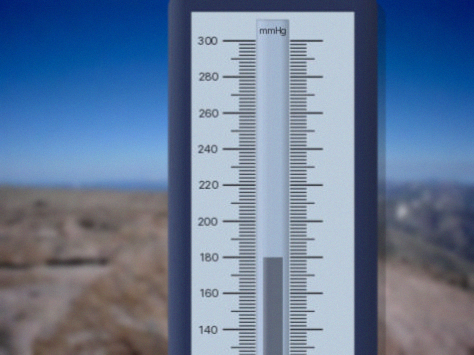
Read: 180mmHg
